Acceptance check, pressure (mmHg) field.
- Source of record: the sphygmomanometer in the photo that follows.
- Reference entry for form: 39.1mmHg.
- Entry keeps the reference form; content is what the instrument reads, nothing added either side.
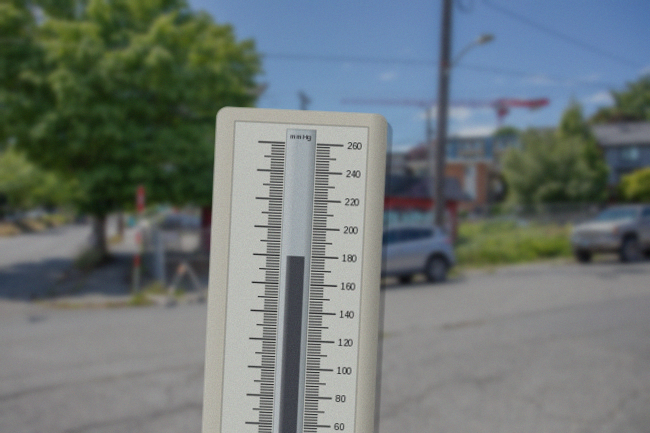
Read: 180mmHg
